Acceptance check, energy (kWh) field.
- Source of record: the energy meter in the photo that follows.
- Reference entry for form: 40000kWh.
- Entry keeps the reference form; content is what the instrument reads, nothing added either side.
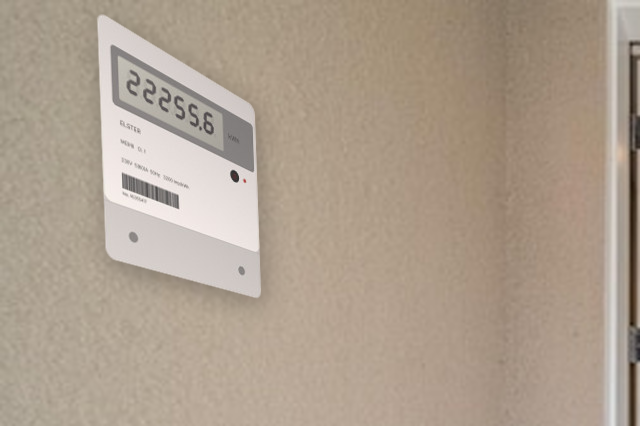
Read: 22255.6kWh
